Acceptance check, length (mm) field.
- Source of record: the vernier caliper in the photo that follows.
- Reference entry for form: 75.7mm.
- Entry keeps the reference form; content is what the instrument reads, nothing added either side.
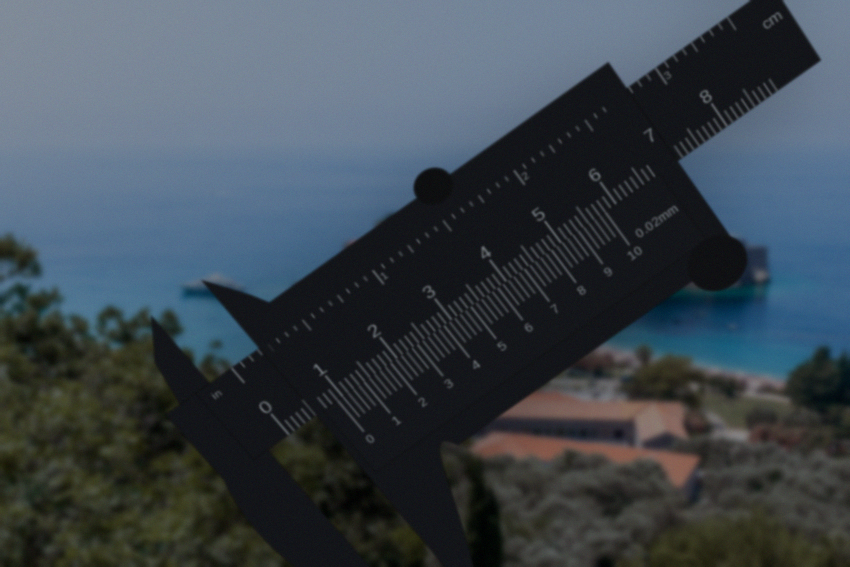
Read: 9.0mm
